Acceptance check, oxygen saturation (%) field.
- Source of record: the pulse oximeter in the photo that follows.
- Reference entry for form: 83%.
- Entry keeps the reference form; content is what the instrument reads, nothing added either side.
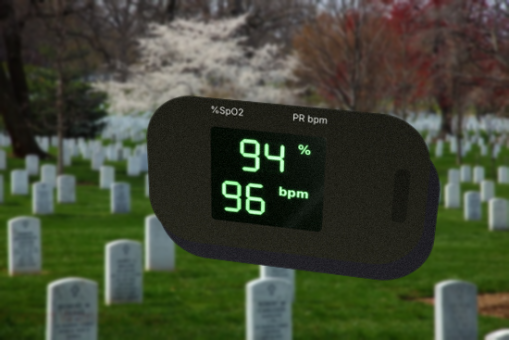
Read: 94%
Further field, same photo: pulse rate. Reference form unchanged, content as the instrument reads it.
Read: 96bpm
